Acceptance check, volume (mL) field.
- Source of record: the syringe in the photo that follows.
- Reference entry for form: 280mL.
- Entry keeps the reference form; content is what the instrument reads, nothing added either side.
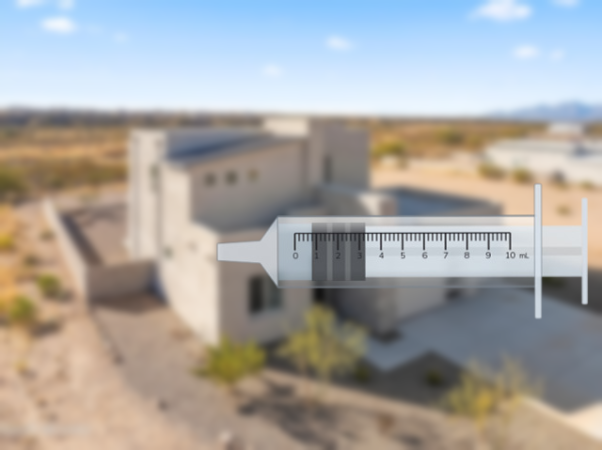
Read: 0.8mL
